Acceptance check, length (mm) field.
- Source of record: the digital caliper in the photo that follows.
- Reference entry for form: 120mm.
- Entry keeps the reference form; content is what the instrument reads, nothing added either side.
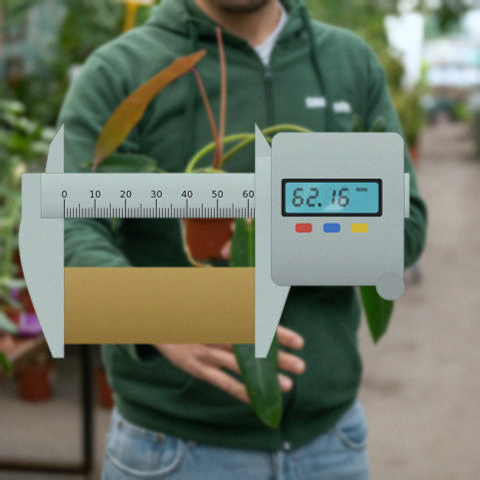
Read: 62.16mm
